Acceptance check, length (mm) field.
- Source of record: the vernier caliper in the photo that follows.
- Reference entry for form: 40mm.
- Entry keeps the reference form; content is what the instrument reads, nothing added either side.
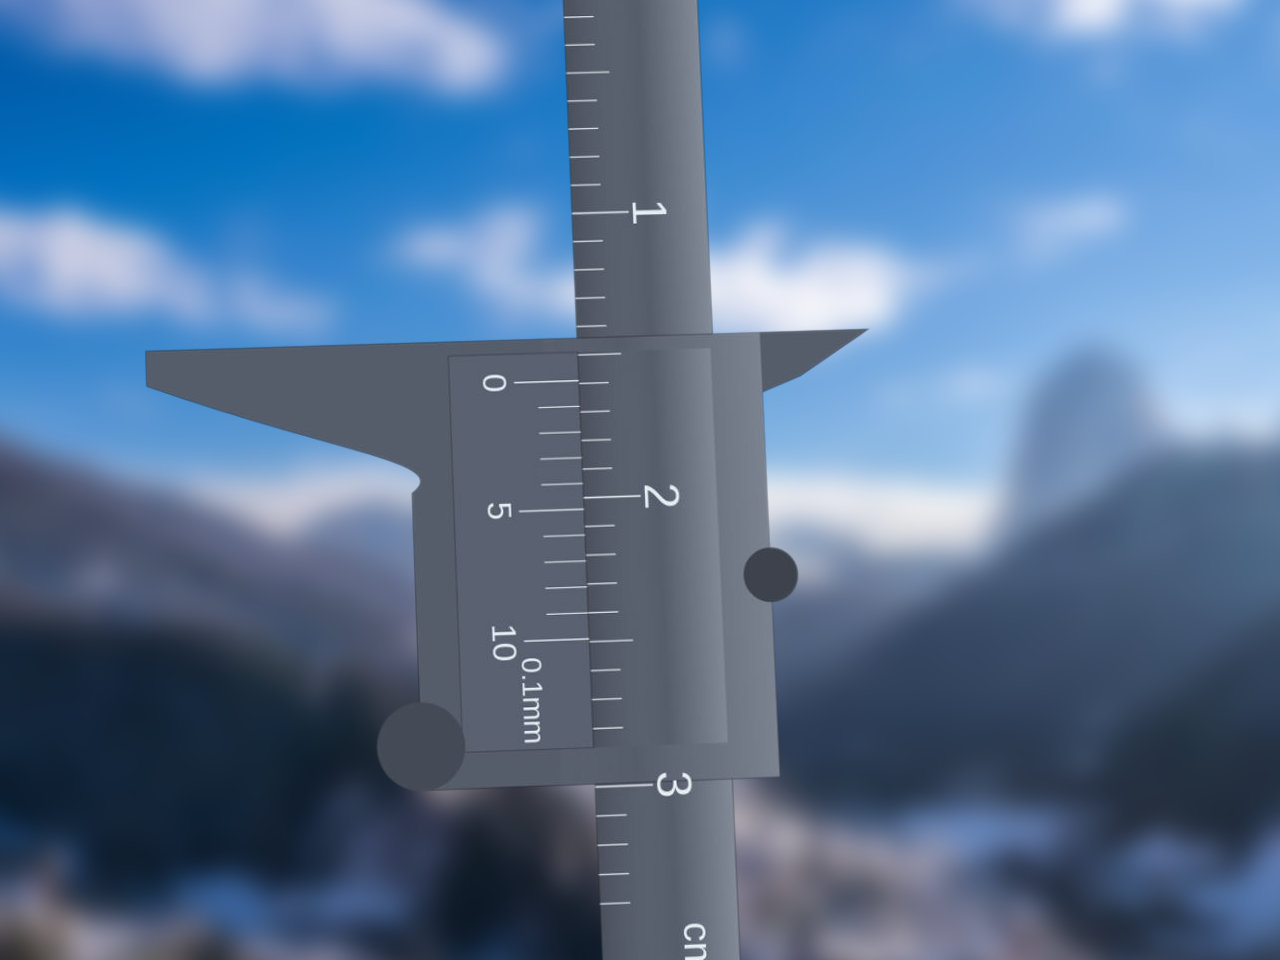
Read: 15.9mm
